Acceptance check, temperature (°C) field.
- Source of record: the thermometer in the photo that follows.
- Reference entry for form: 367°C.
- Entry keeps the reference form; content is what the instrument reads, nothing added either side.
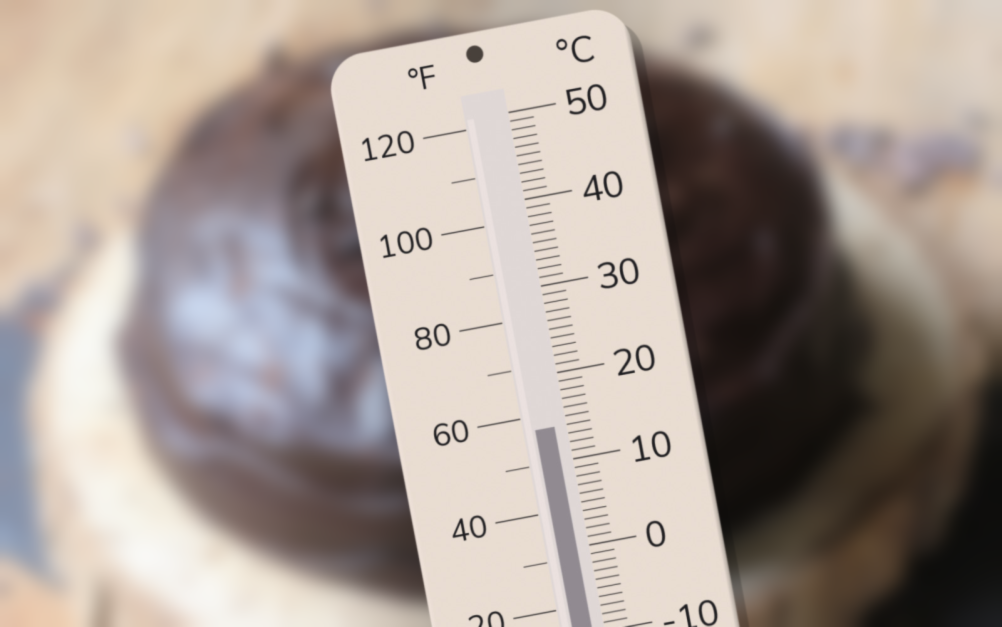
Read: 14°C
